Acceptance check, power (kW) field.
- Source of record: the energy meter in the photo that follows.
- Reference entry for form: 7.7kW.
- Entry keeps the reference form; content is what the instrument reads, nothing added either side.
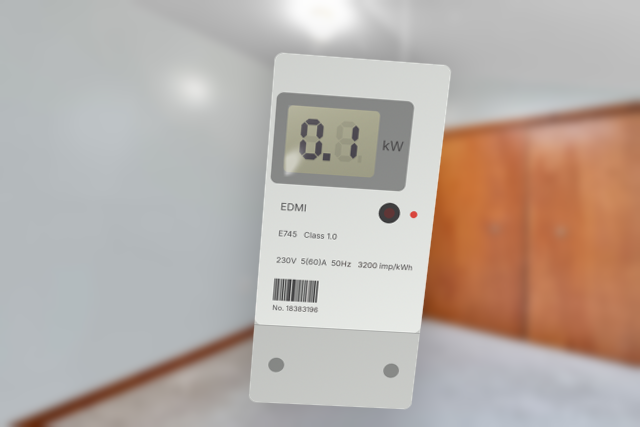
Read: 0.1kW
